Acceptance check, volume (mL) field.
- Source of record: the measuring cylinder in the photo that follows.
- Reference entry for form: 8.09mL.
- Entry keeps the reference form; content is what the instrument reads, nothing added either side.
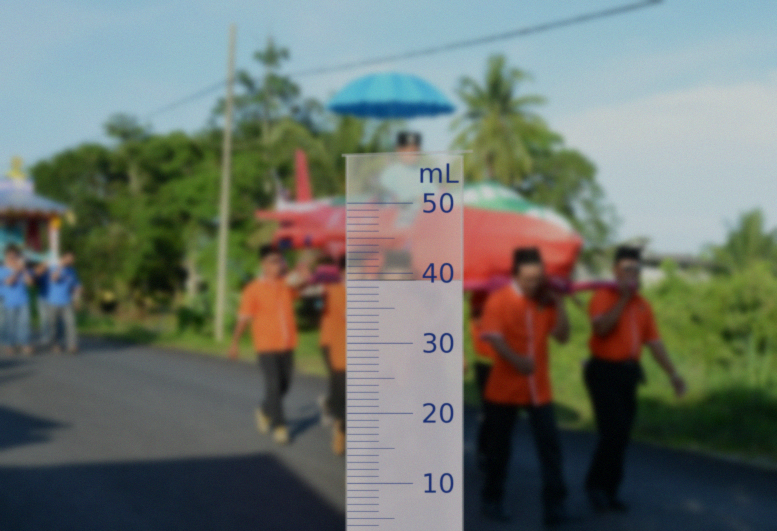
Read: 39mL
